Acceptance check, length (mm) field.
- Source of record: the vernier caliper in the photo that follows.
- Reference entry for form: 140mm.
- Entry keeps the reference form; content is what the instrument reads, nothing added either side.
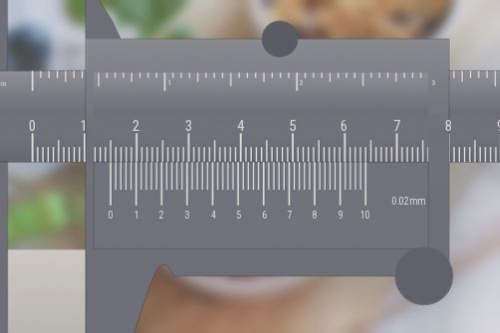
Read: 15.0mm
